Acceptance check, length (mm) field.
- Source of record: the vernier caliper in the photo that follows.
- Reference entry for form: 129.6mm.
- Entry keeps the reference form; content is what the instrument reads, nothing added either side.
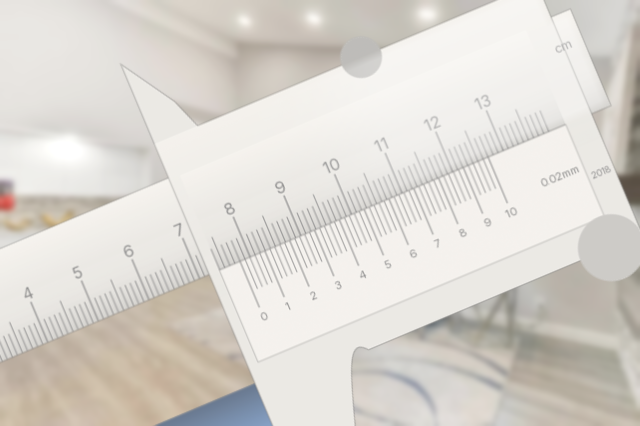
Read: 78.0mm
